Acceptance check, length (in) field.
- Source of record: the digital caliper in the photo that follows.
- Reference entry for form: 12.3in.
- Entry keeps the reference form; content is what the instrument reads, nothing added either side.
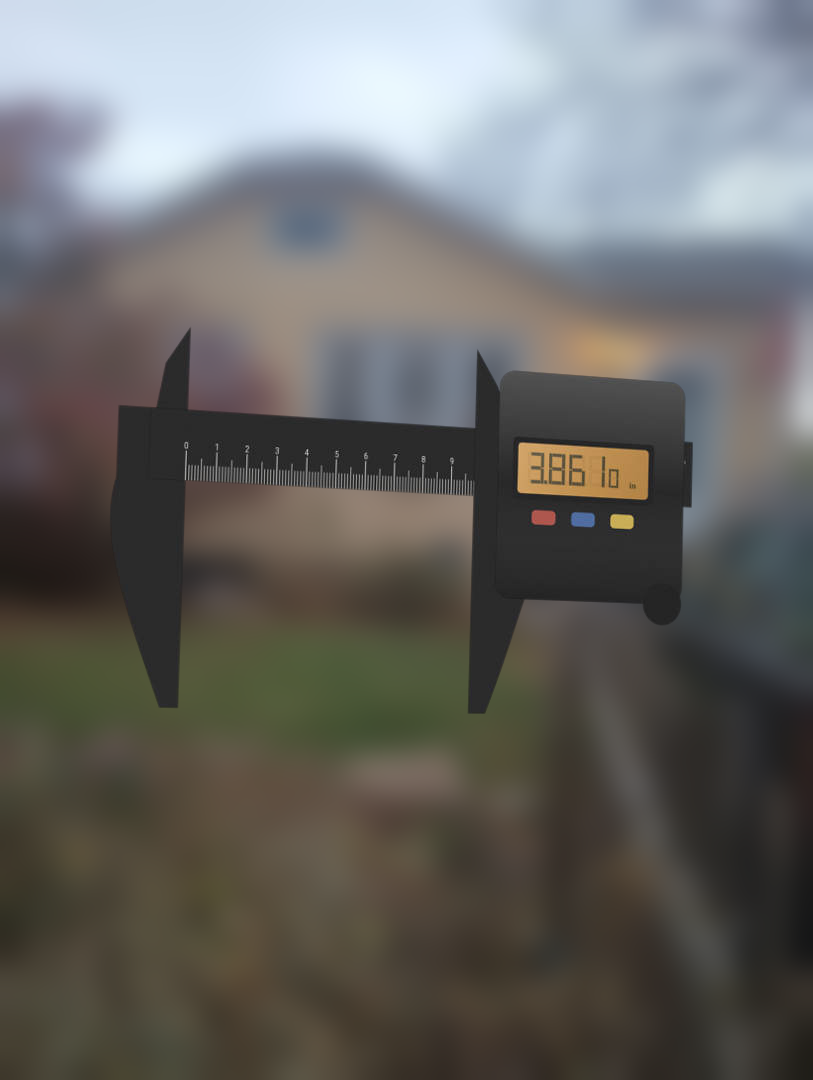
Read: 3.8610in
